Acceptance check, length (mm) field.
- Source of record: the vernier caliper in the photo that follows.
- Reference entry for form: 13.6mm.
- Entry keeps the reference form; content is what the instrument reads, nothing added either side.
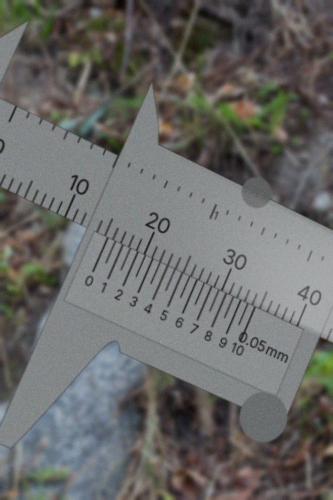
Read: 15.4mm
